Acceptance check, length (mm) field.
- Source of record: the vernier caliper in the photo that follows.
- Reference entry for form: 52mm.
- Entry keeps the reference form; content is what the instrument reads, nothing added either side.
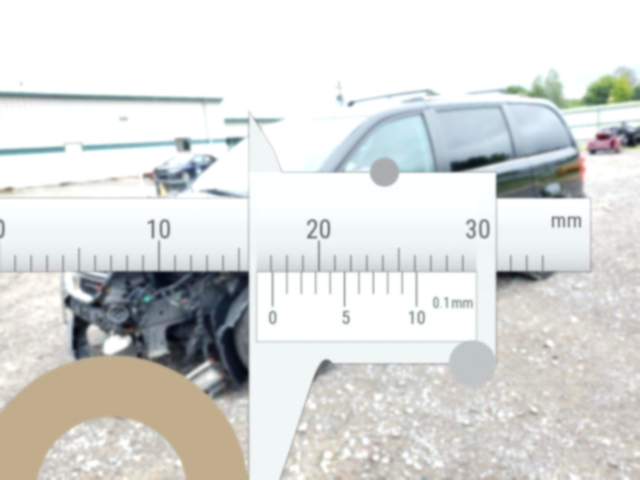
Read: 17.1mm
